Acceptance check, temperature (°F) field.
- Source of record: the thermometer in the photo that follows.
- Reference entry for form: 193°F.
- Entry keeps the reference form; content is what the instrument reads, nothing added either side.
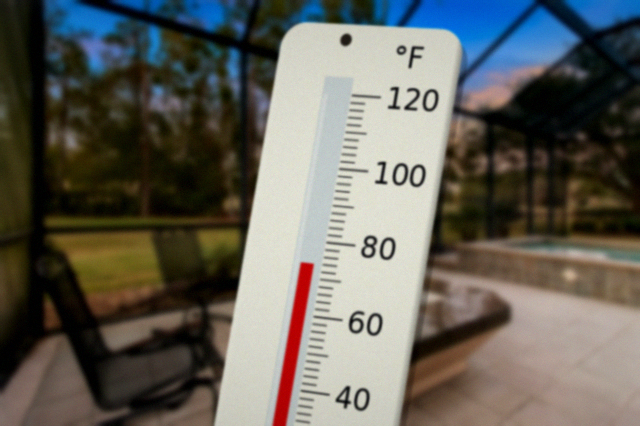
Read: 74°F
